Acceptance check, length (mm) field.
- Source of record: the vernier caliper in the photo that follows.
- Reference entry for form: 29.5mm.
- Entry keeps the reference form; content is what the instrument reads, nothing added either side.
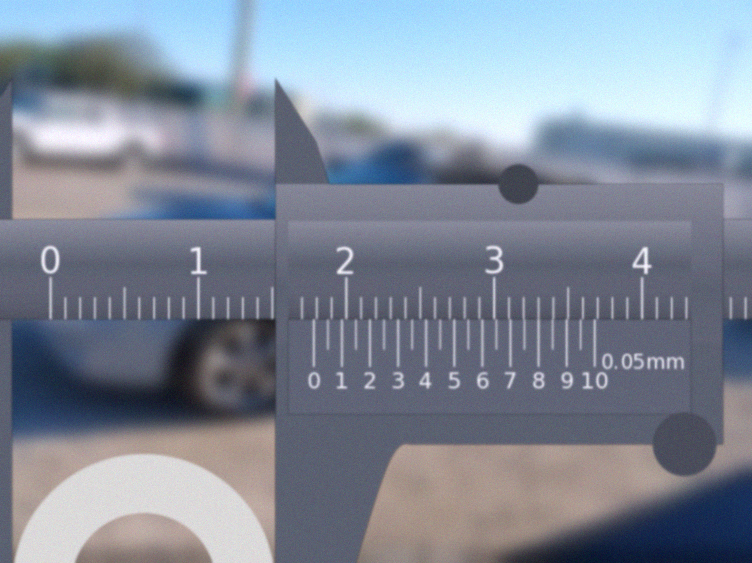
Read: 17.8mm
